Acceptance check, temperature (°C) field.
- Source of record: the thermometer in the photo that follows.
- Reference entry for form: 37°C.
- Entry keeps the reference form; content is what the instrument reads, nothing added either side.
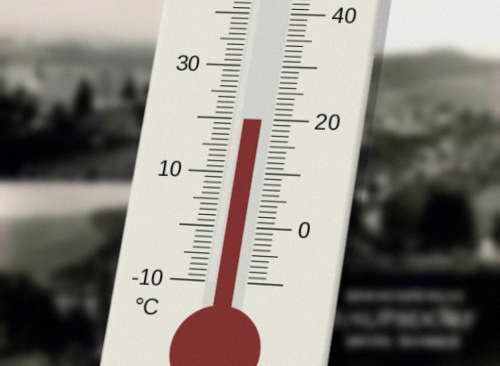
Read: 20°C
